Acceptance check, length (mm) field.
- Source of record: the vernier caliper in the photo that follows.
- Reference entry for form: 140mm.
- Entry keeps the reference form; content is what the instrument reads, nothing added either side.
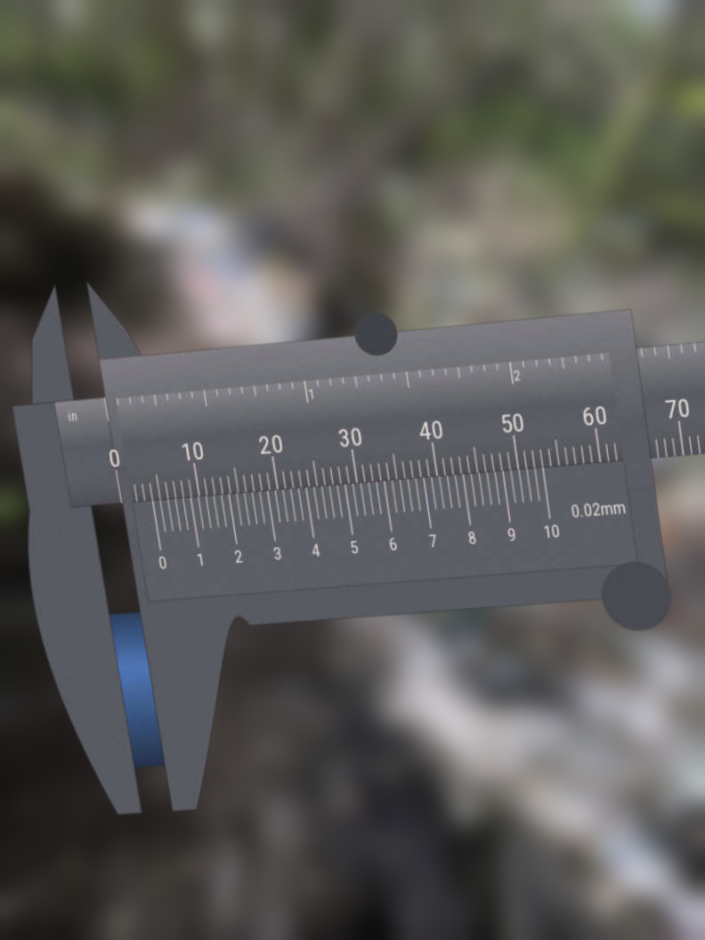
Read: 4.0mm
